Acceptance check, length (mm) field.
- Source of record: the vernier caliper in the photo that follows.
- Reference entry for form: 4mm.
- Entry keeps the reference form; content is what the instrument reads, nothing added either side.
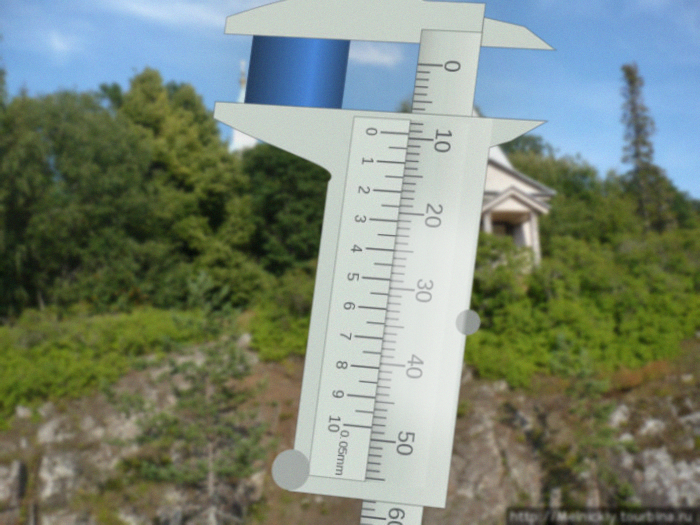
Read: 9.4mm
